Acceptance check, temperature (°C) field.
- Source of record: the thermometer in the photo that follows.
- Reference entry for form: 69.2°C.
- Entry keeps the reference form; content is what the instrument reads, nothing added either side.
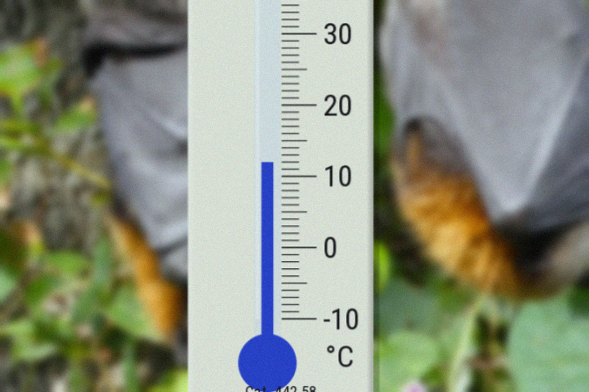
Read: 12°C
